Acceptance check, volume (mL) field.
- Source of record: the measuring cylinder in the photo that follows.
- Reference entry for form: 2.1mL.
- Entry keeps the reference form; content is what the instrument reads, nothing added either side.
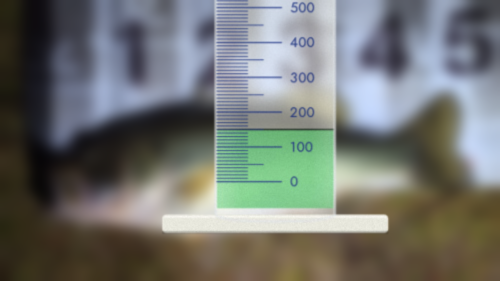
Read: 150mL
